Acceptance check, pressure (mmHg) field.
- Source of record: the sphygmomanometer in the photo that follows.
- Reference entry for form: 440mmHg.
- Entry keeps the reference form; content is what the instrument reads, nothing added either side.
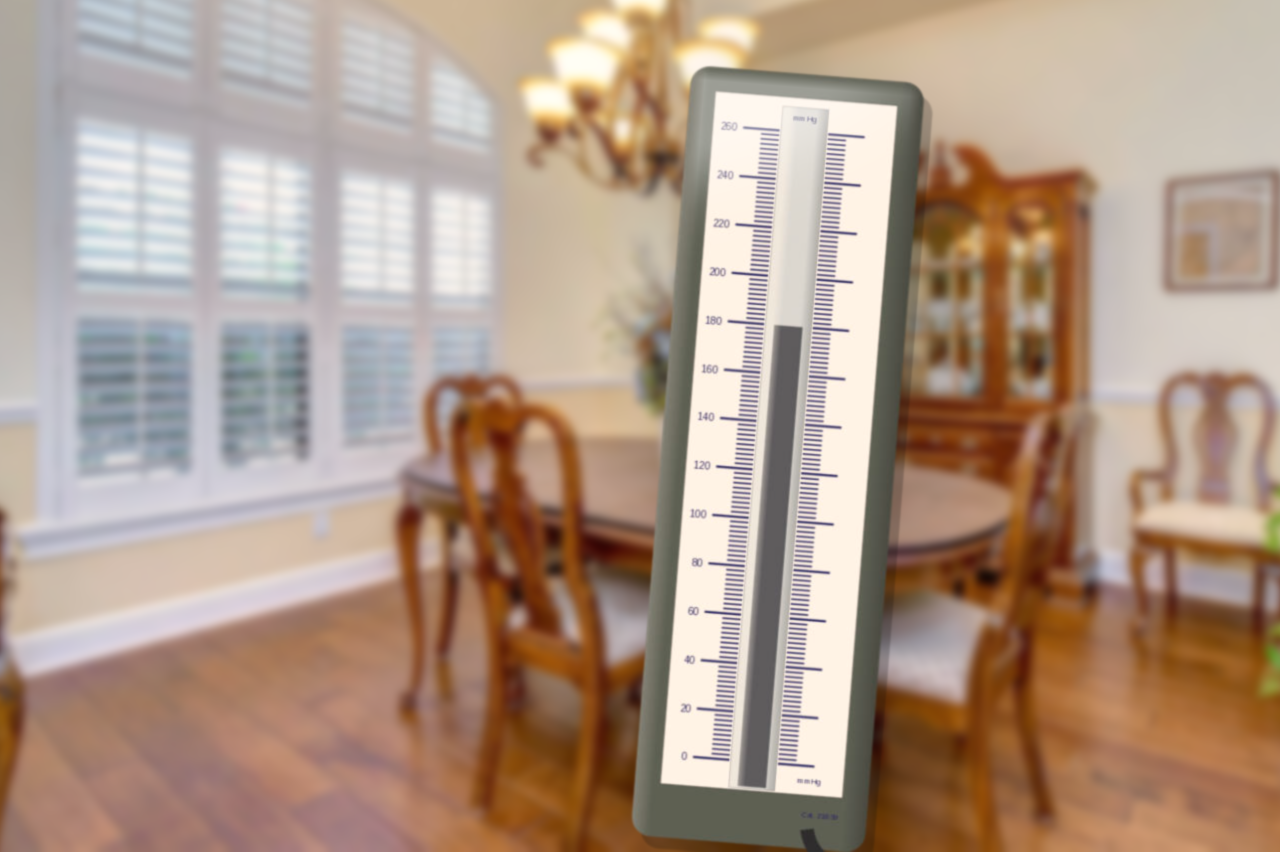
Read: 180mmHg
